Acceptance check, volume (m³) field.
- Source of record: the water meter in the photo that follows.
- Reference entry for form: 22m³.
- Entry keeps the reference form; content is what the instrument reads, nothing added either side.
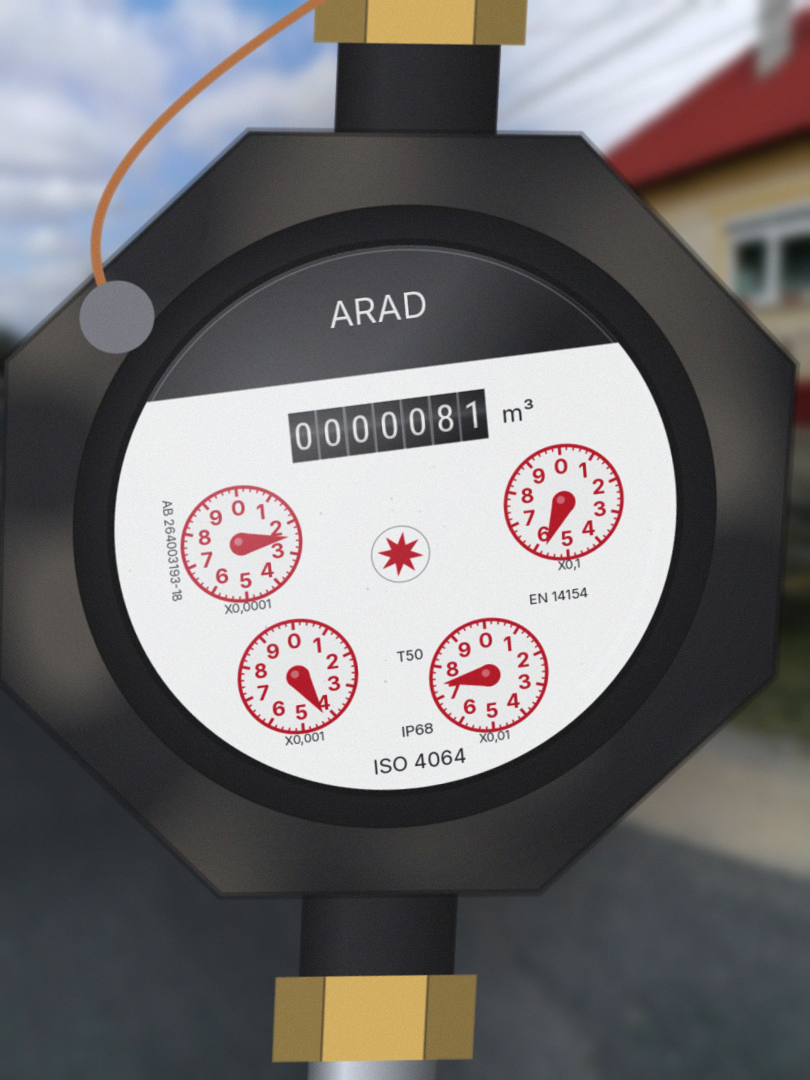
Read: 81.5742m³
